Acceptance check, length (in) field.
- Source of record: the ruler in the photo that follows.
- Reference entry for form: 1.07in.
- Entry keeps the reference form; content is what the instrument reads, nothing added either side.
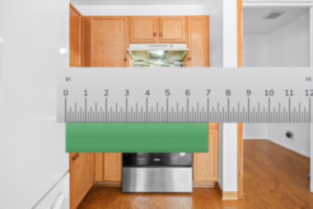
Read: 7in
